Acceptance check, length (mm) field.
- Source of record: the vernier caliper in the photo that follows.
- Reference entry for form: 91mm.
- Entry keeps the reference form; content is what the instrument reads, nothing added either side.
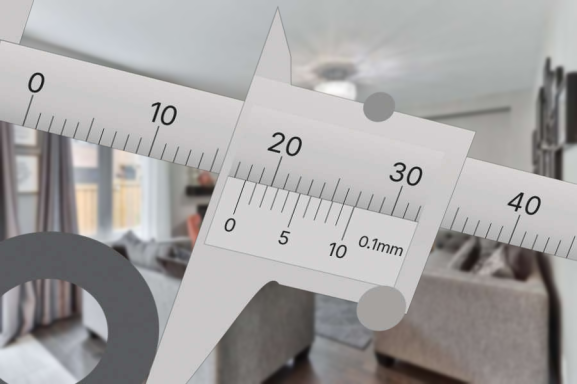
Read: 17.9mm
